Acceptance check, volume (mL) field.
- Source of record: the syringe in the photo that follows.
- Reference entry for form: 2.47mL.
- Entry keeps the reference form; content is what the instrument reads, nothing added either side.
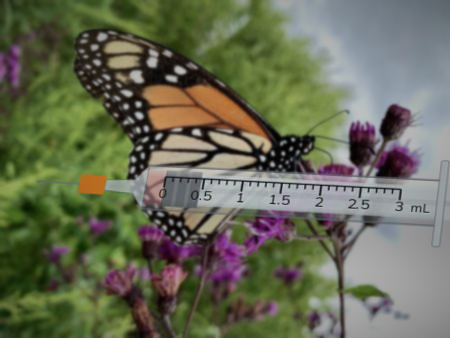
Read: 0mL
